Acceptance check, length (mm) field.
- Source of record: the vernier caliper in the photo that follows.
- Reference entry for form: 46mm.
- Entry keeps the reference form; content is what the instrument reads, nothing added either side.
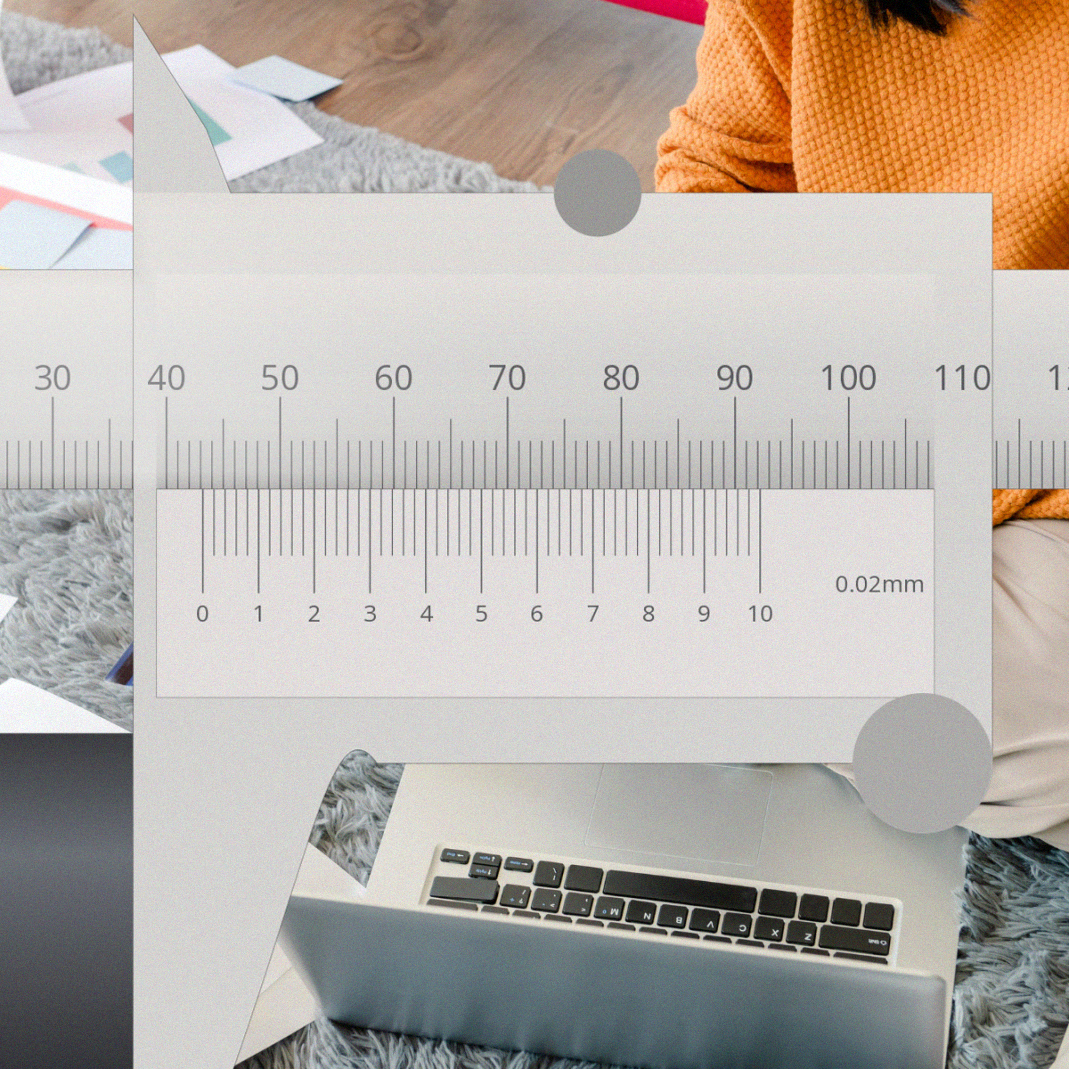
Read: 43.2mm
